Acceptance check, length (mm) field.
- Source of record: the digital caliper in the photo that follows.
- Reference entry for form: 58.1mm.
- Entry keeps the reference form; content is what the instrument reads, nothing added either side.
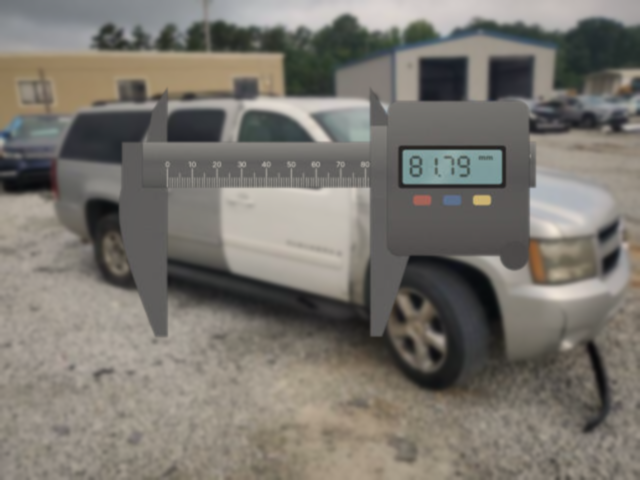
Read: 81.79mm
